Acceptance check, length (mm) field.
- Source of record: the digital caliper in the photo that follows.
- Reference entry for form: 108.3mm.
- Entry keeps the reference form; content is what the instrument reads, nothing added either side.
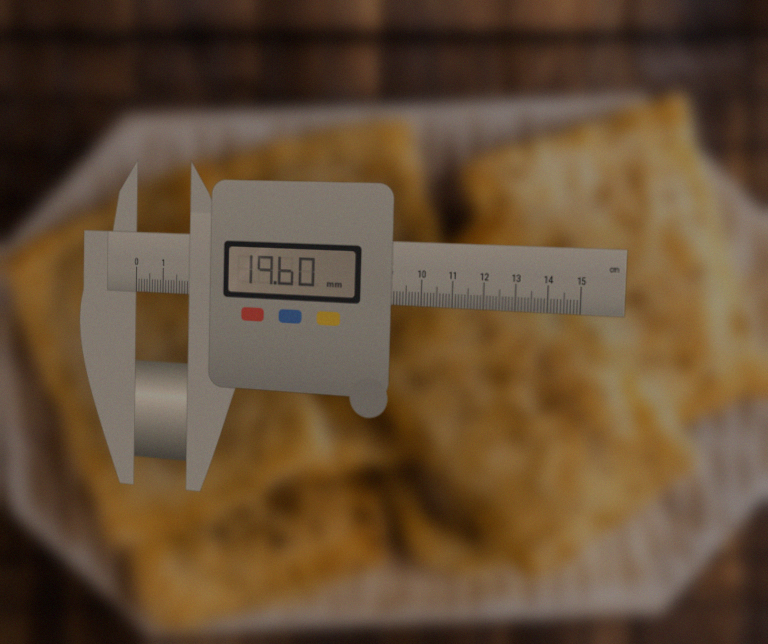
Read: 19.60mm
